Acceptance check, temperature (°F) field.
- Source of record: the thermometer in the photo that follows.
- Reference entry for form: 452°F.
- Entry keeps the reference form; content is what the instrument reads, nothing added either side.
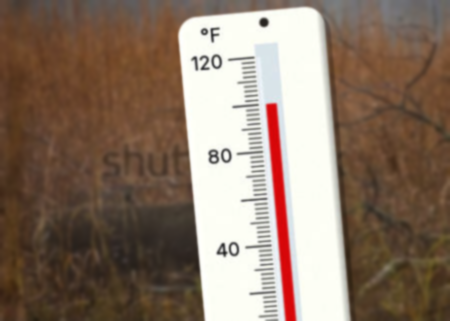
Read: 100°F
